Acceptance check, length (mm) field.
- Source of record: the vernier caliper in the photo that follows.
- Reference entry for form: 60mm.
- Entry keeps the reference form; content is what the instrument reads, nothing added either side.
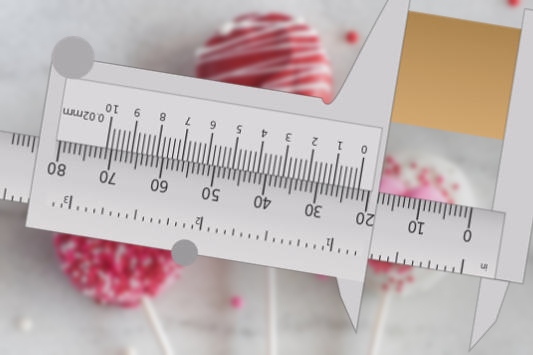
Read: 22.0mm
